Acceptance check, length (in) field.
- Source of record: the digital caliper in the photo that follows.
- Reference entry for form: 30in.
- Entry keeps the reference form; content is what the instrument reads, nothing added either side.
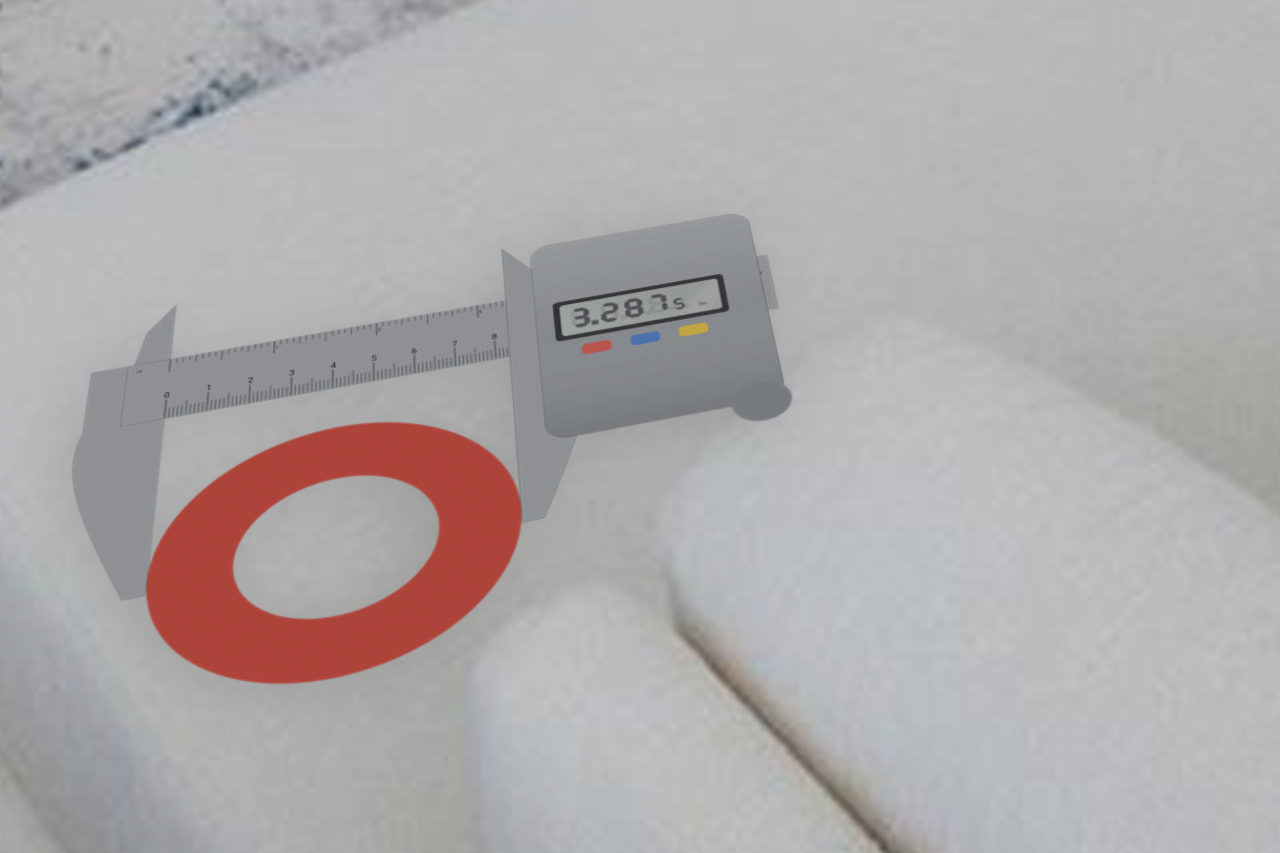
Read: 3.2875in
